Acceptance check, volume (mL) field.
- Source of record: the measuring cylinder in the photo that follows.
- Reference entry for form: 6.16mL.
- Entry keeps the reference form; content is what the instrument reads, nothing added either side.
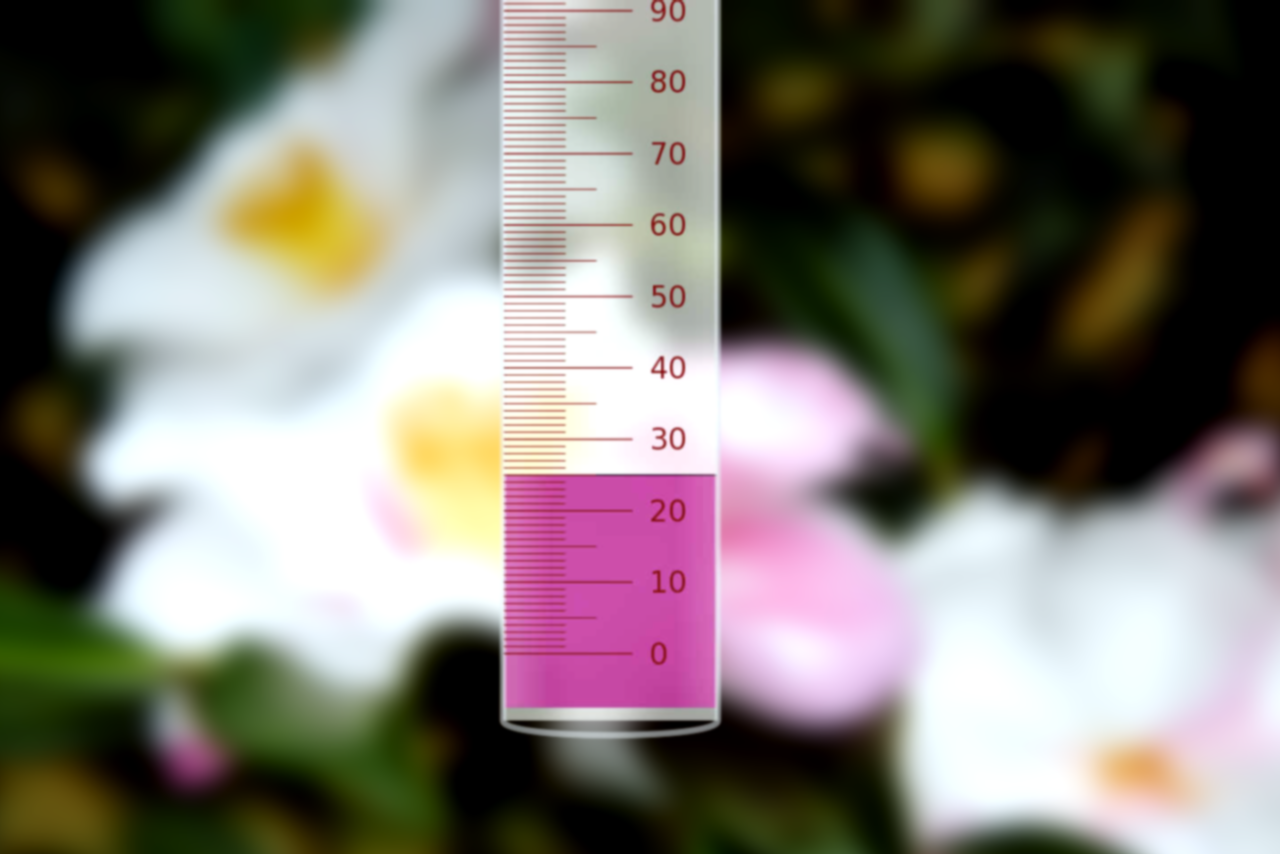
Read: 25mL
